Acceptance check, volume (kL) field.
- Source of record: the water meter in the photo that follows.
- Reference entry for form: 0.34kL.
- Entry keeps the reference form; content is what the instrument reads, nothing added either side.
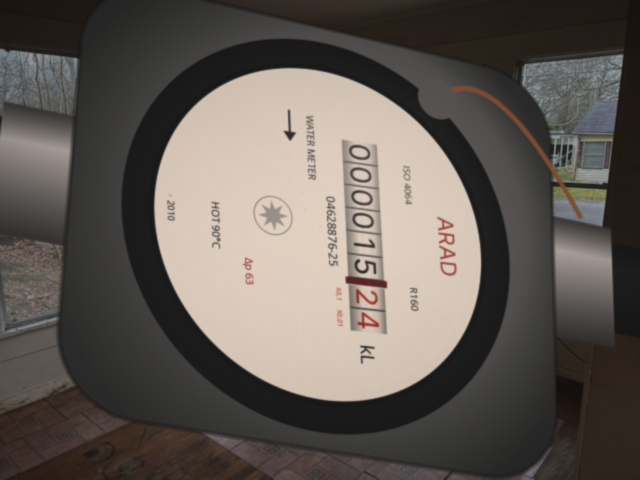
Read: 15.24kL
